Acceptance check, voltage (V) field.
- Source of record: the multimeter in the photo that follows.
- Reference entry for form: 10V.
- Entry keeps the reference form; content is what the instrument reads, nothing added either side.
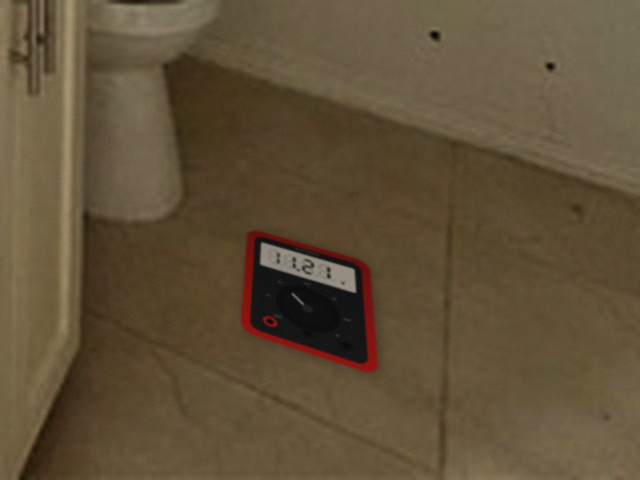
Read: 11.21V
